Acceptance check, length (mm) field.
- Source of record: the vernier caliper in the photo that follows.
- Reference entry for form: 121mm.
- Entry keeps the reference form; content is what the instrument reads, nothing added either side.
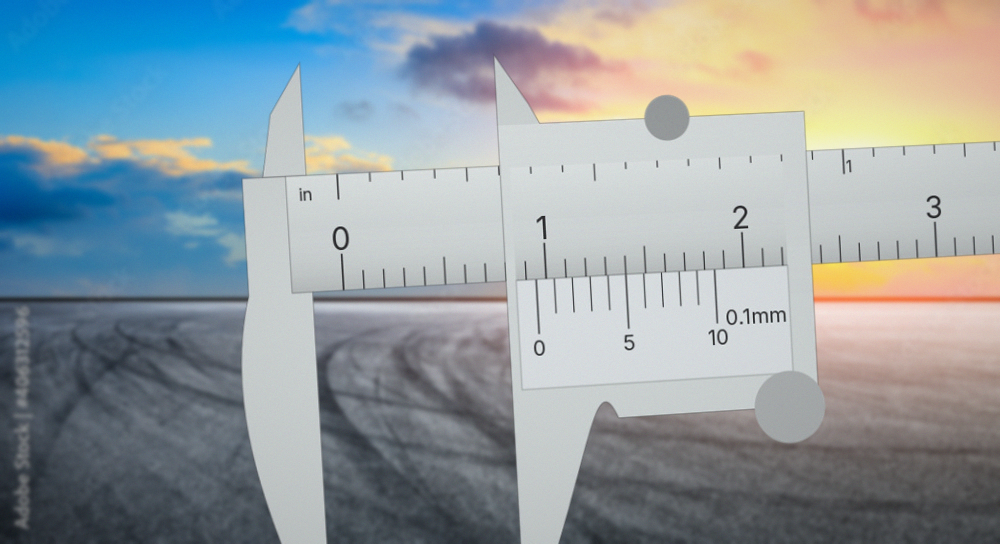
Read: 9.5mm
